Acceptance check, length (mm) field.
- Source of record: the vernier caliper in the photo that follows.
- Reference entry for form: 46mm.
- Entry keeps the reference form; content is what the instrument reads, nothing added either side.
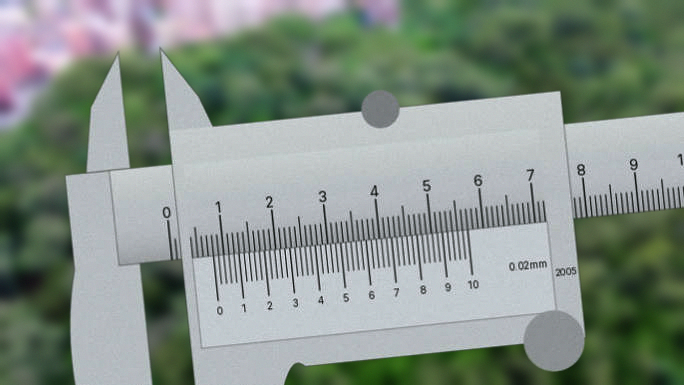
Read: 8.0mm
